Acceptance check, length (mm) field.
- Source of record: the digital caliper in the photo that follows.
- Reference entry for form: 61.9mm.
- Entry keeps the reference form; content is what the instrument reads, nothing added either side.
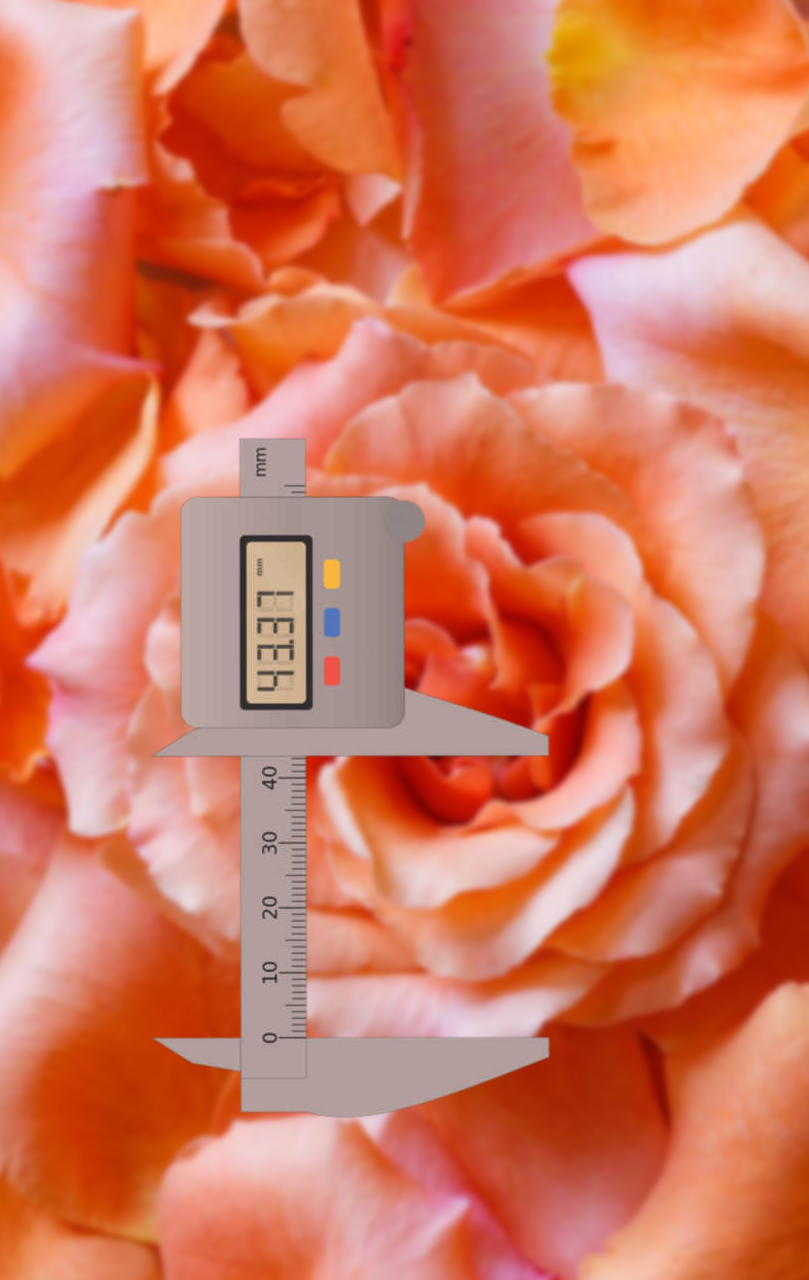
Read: 43.37mm
